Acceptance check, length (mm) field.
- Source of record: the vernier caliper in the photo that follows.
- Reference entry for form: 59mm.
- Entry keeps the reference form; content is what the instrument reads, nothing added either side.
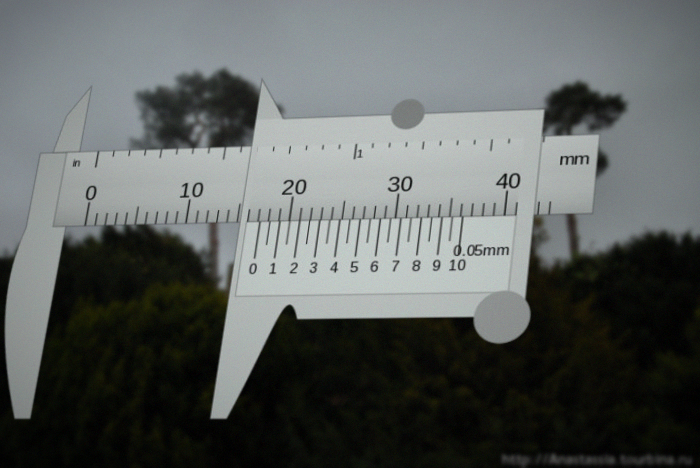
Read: 17.2mm
